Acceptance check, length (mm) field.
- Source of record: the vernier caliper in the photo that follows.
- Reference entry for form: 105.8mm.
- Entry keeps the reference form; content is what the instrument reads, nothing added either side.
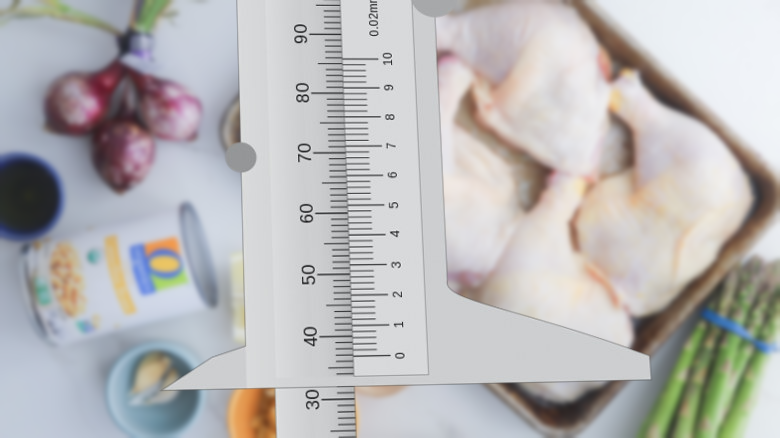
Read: 36.8mm
